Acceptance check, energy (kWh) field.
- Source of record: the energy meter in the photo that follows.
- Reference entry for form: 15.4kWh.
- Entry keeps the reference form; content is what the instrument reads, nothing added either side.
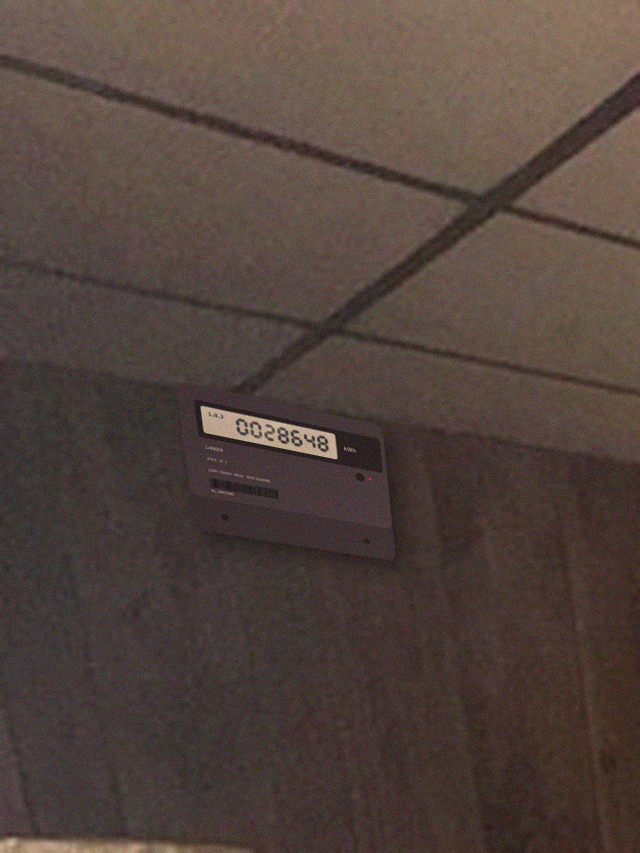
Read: 28648kWh
